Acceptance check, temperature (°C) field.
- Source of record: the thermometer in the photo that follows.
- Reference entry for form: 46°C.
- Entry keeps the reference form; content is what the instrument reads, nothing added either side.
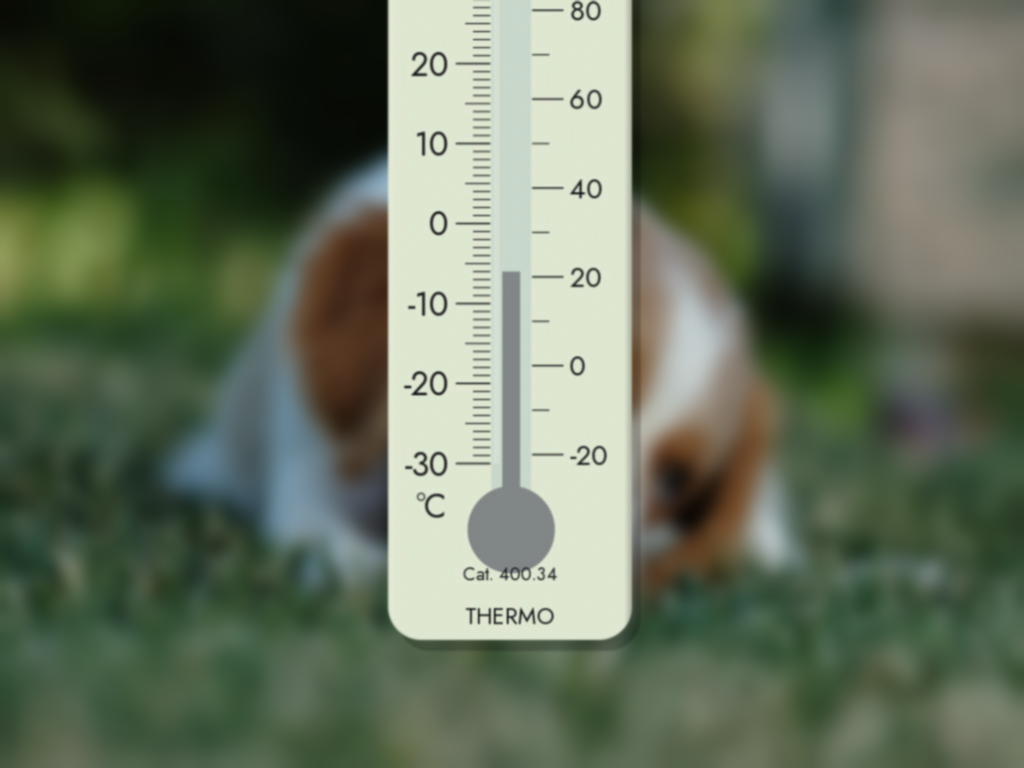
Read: -6°C
